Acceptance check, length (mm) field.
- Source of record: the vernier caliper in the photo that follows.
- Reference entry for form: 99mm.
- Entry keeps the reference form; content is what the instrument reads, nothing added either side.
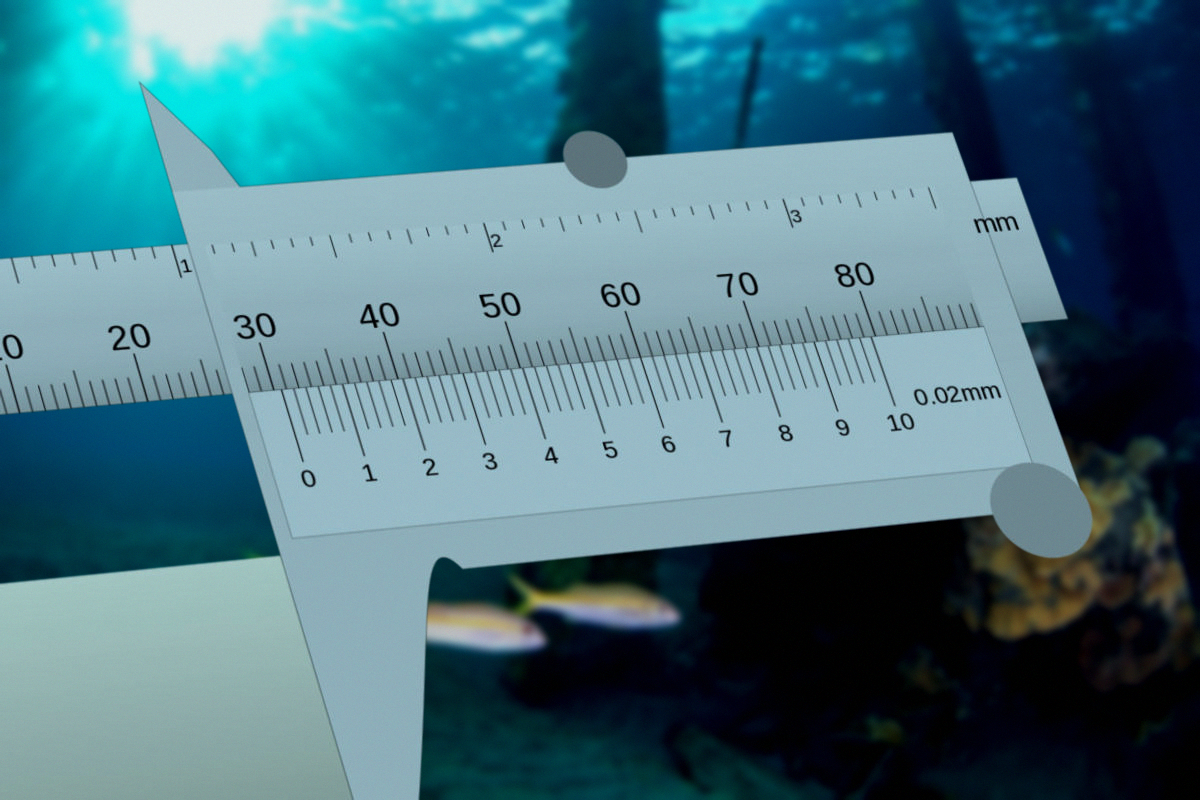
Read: 30.6mm
